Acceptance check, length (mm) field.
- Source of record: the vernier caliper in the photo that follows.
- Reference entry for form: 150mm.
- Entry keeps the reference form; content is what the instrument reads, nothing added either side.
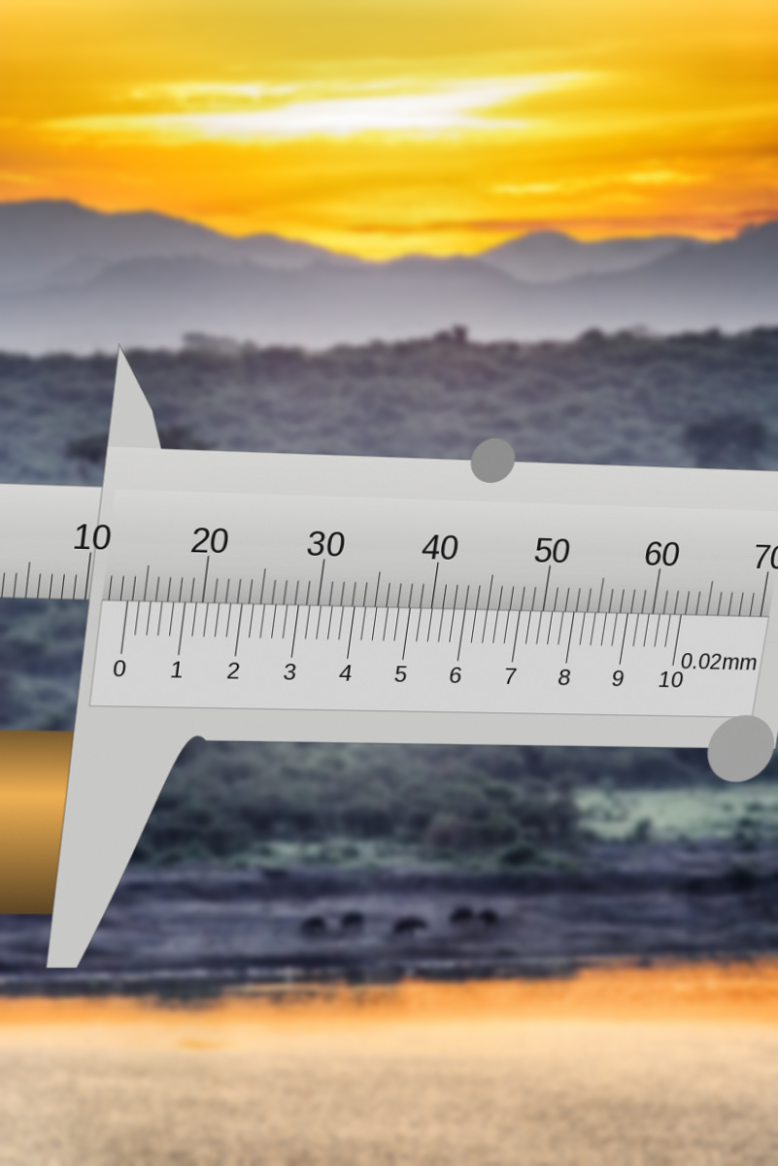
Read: 13.6mm
